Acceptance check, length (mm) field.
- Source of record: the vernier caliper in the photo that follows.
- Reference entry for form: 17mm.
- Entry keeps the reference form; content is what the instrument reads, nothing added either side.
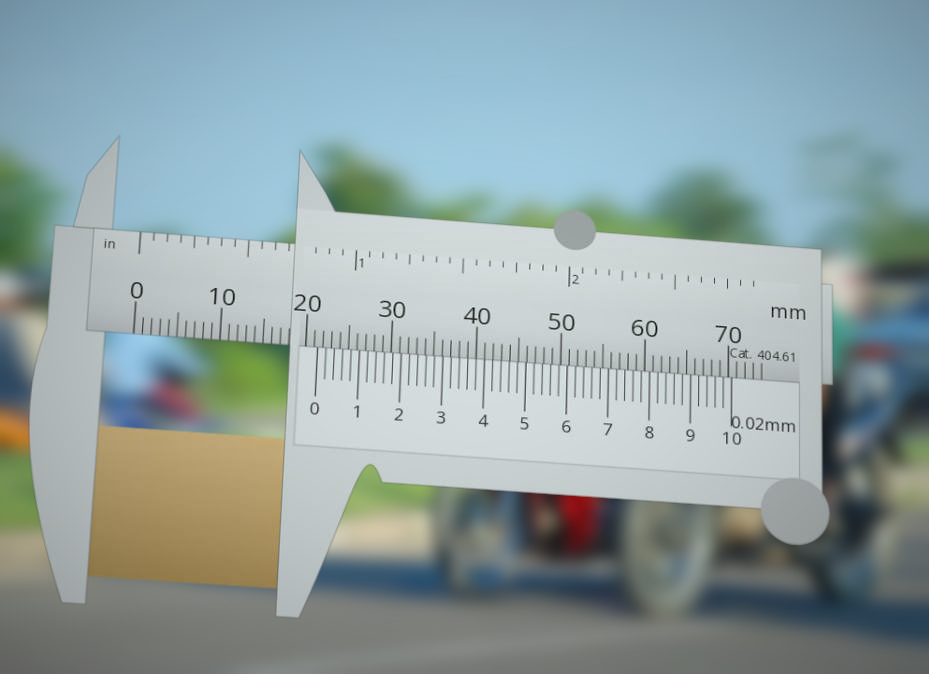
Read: 21.4mm
